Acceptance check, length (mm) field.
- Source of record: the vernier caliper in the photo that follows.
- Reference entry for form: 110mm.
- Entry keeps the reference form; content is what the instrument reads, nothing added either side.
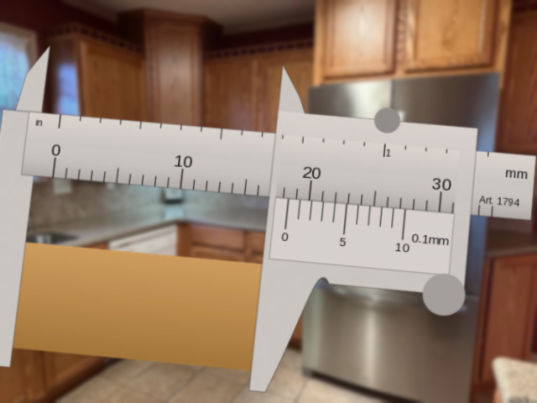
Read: 18.4mm
